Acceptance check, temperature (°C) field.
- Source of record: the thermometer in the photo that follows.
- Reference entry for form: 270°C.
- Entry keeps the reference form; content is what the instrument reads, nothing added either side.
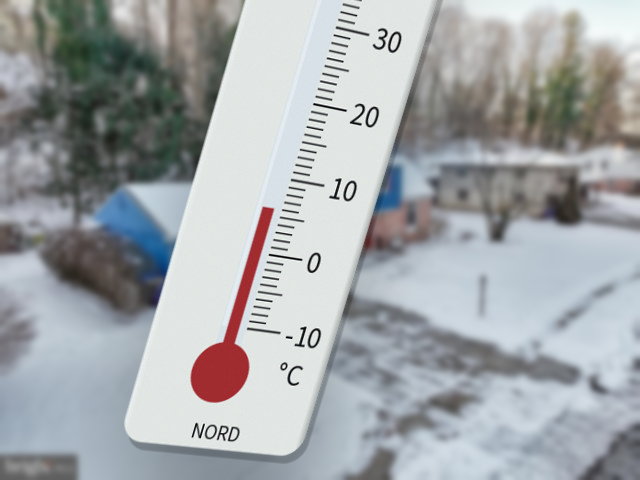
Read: 6°C
